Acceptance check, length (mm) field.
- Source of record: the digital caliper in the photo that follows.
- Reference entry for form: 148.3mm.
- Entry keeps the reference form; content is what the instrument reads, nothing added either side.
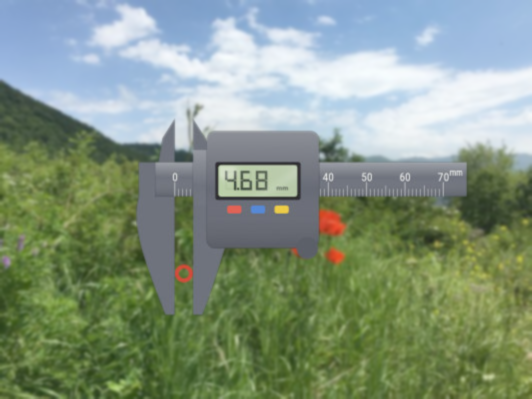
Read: 4.68mm
